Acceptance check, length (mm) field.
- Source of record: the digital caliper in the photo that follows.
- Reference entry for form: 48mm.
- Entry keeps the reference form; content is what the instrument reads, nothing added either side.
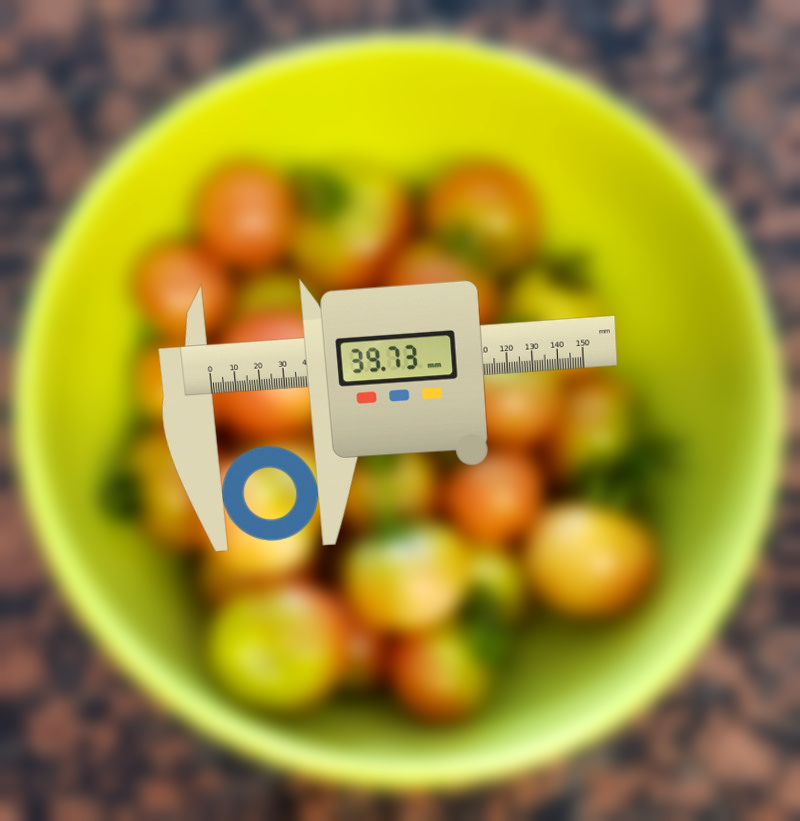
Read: 39.73mm
